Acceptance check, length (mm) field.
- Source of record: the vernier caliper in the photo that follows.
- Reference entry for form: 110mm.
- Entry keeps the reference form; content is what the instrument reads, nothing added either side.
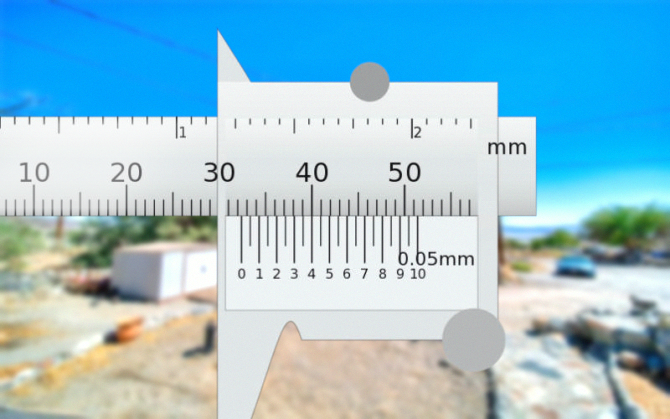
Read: 32.4mm
